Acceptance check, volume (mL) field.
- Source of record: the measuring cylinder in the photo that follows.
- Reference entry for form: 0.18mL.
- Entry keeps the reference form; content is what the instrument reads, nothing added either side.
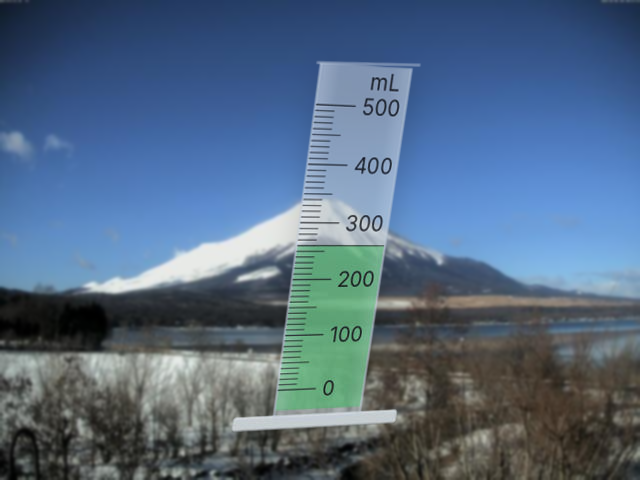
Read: 260mL
